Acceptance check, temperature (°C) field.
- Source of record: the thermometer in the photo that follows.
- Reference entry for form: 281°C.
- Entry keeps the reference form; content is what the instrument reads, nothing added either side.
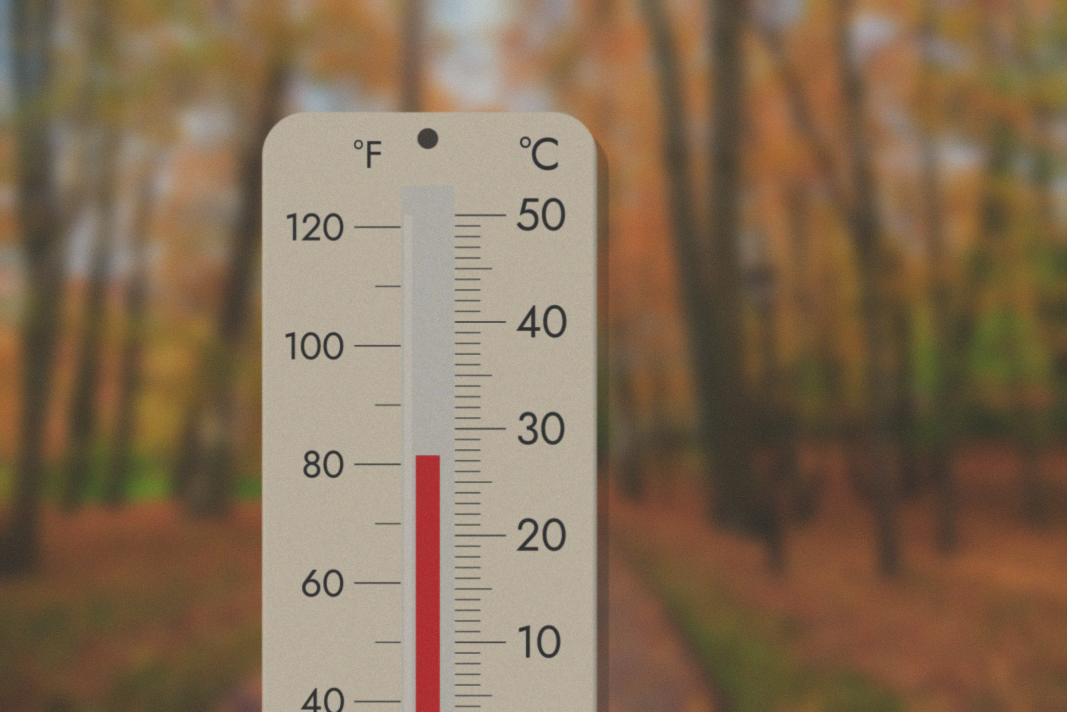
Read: 27.5°C
